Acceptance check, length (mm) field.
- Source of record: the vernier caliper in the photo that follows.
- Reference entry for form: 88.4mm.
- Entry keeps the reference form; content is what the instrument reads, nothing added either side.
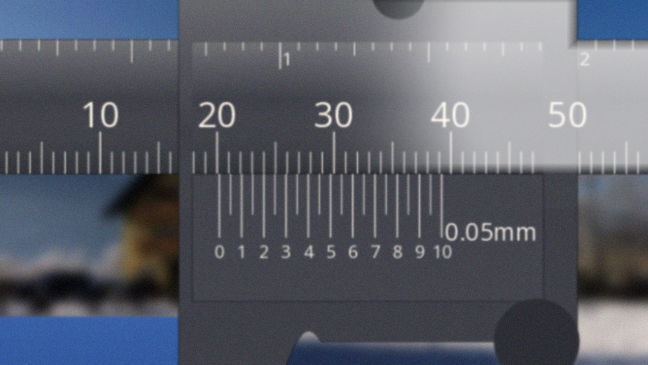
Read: 20.2mm
